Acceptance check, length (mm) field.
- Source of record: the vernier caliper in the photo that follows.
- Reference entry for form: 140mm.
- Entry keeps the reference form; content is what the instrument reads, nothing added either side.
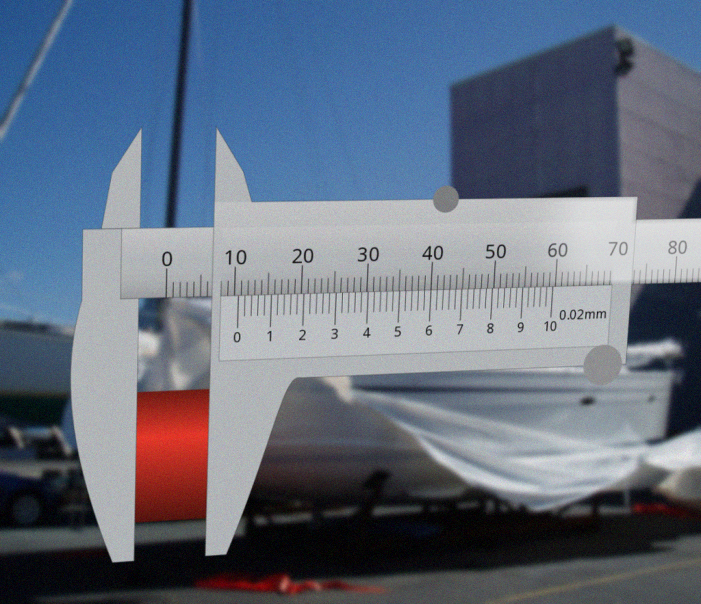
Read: 10.6mm
